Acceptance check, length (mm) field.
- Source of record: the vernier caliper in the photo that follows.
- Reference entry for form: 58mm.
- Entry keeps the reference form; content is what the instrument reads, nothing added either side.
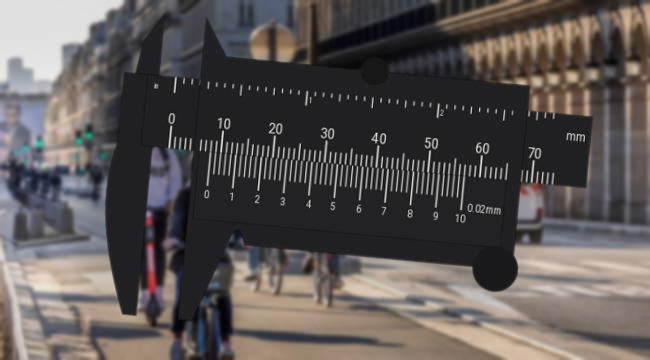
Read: 8.0mm
